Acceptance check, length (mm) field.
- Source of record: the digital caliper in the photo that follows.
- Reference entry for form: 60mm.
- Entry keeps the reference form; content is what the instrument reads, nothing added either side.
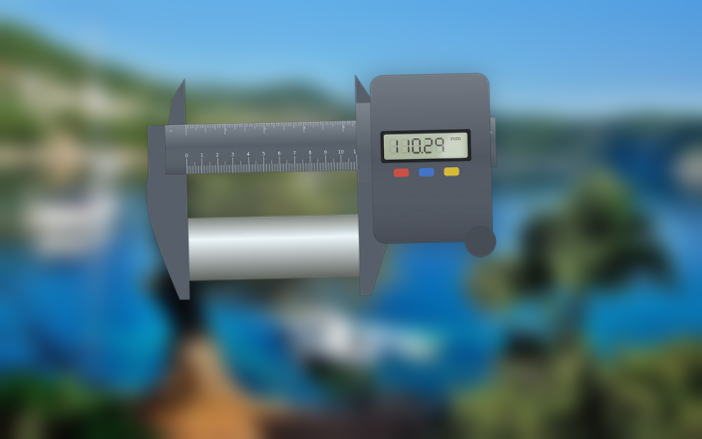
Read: 110.29mm
